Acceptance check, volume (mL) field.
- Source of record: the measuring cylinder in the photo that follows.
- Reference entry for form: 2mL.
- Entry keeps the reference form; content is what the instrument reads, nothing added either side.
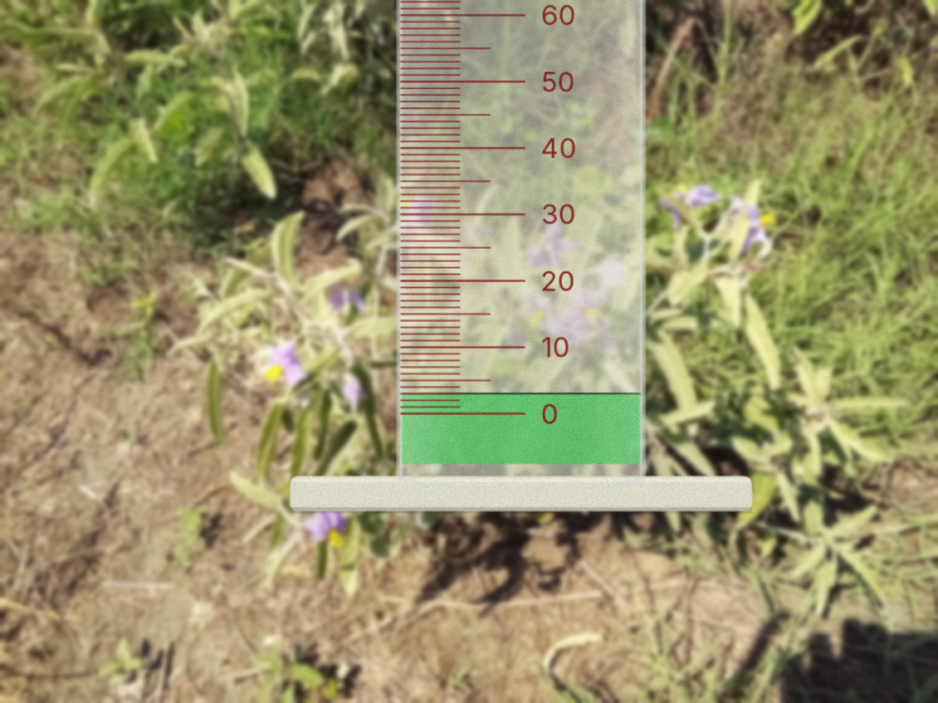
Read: 3mL
